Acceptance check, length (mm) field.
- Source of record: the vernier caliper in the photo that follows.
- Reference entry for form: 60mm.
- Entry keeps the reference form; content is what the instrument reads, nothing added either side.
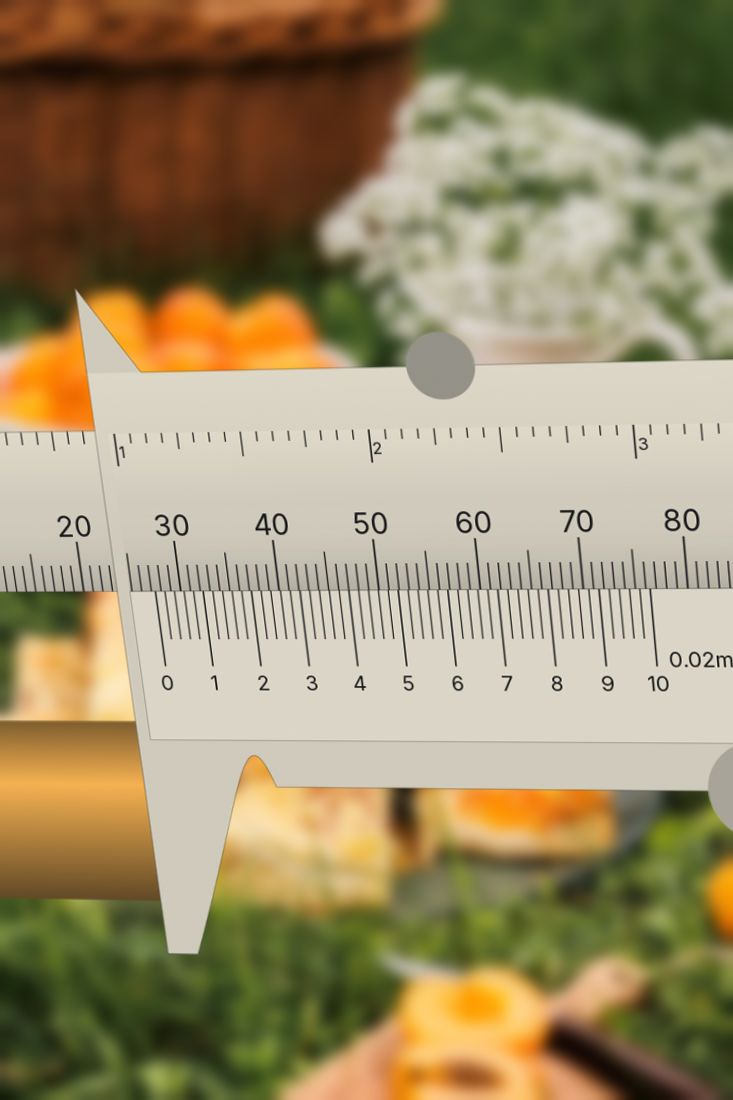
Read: 27.4mm
